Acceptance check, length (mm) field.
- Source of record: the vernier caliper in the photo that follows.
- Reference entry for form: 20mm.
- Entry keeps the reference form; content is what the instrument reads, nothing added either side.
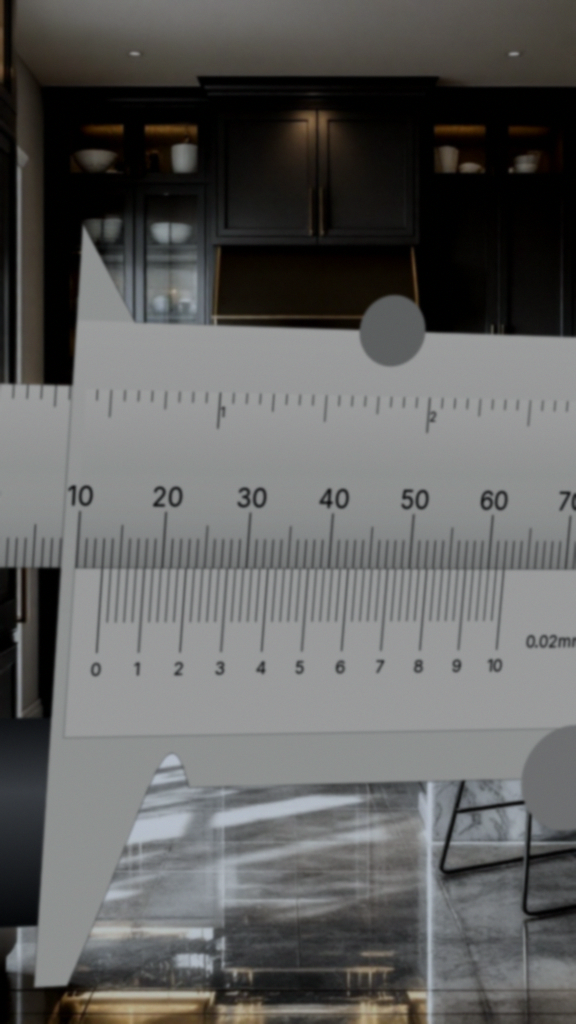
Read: 13.0mm
